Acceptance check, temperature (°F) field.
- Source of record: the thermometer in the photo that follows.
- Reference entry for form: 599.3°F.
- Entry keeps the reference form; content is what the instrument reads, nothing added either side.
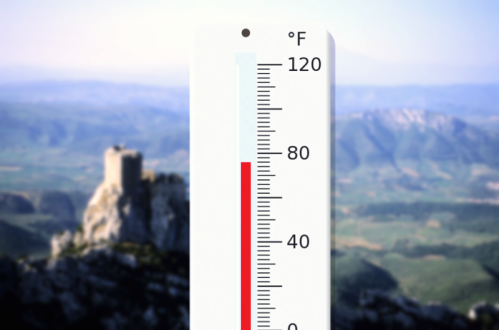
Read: 76°F
